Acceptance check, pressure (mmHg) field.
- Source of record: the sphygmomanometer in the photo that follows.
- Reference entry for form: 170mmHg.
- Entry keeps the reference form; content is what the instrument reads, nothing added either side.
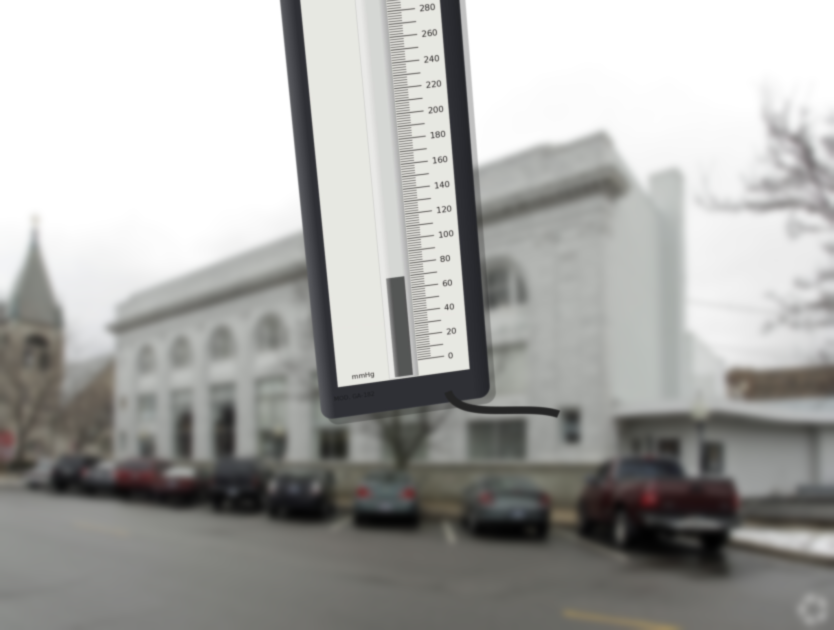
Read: 70mmHg
